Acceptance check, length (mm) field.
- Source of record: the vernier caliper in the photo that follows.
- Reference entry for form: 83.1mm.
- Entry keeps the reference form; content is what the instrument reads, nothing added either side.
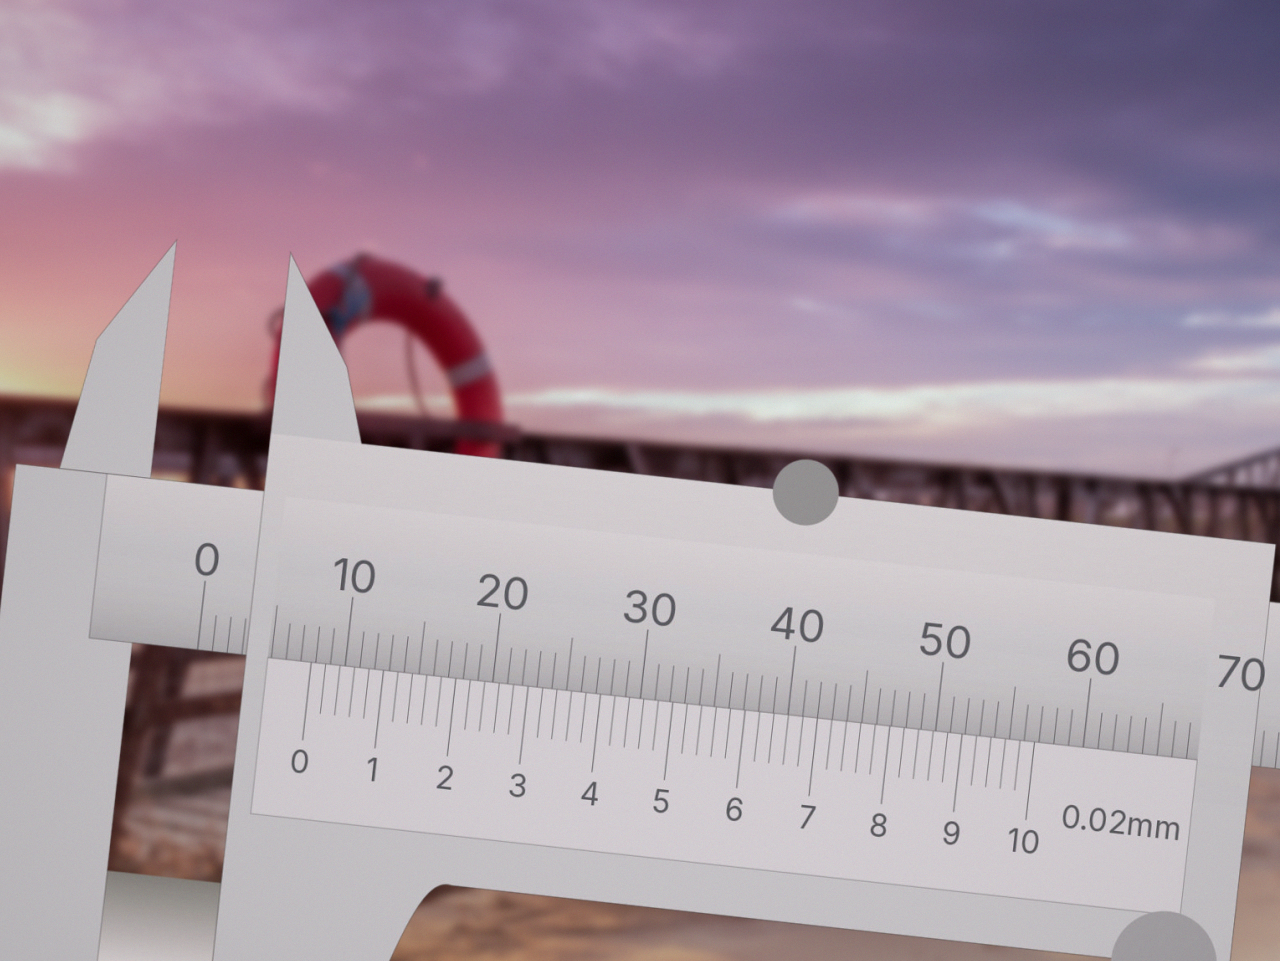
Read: 7.7mm
